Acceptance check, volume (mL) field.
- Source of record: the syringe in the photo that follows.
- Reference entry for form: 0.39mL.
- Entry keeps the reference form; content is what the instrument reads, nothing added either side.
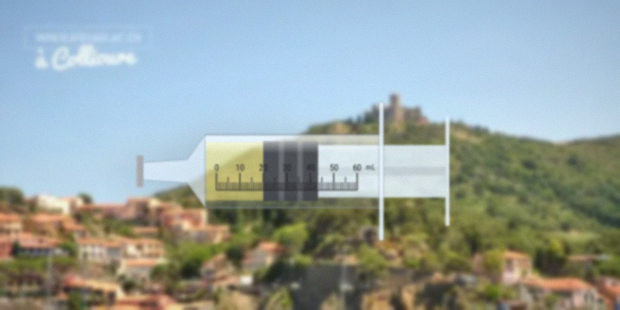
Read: 20mL
